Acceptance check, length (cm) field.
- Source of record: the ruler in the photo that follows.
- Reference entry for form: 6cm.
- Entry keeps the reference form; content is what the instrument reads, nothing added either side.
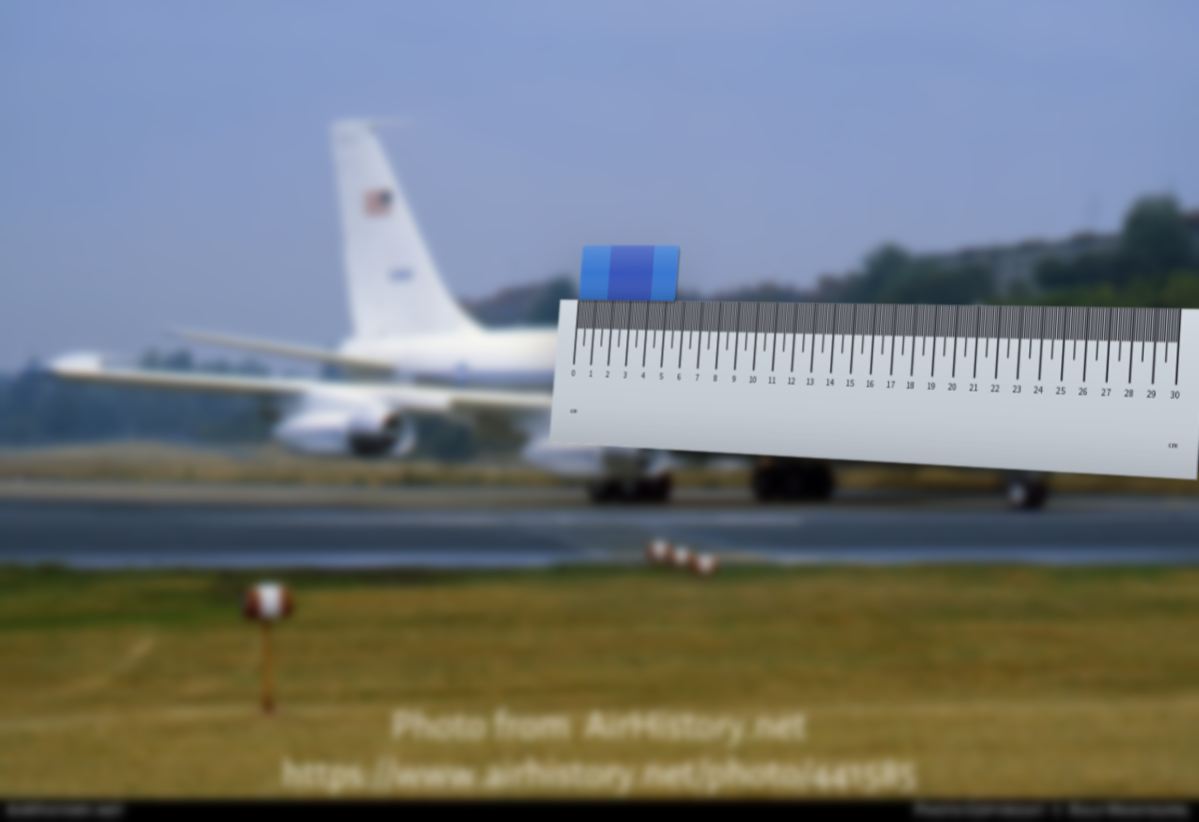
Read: 5.5cm
